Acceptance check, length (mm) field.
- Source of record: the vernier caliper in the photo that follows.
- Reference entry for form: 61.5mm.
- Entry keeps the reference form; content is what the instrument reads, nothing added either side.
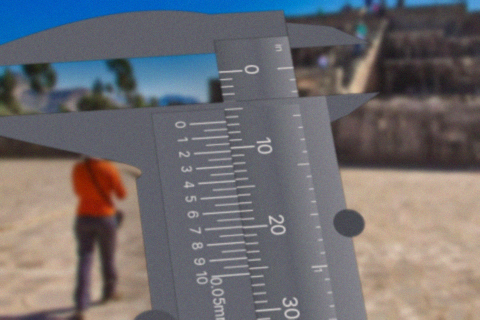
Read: 6.6mm
